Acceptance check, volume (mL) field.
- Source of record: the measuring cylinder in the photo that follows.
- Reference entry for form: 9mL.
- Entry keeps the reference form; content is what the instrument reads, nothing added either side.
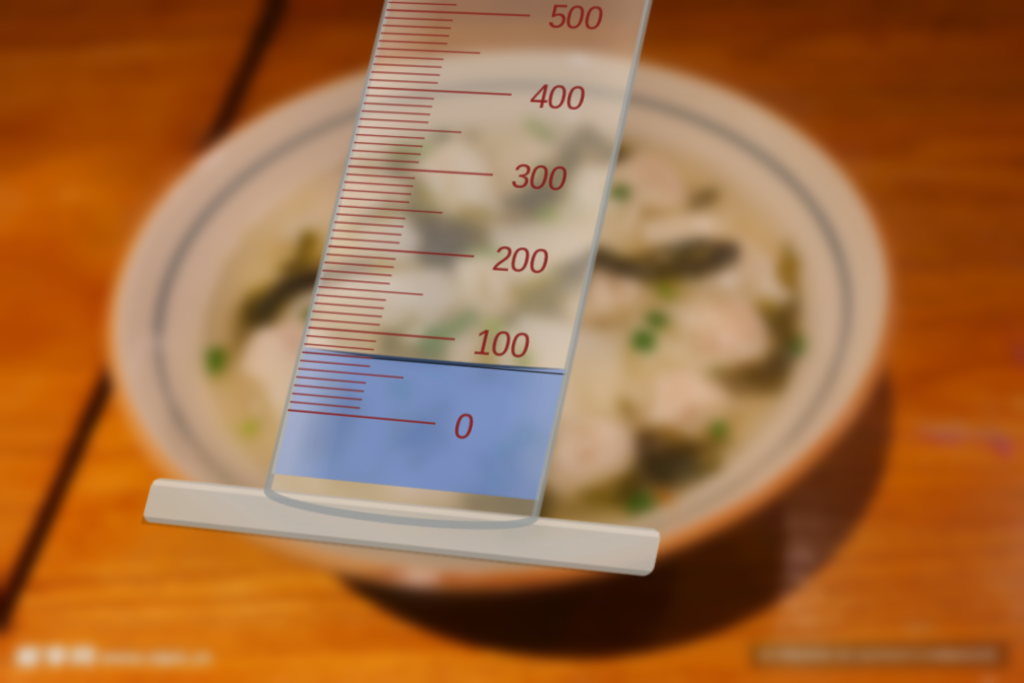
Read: 70mL
